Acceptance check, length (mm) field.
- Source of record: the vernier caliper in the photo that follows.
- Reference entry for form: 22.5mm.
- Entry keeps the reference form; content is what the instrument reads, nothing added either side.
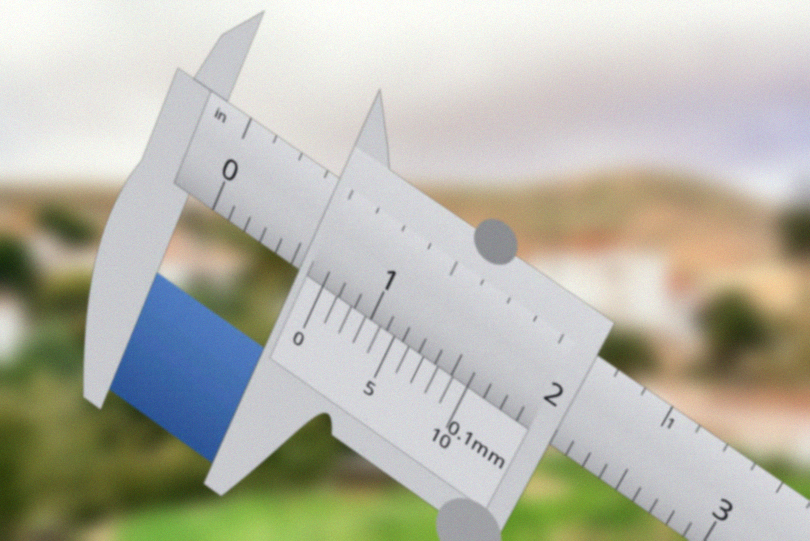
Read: 7.0mm
